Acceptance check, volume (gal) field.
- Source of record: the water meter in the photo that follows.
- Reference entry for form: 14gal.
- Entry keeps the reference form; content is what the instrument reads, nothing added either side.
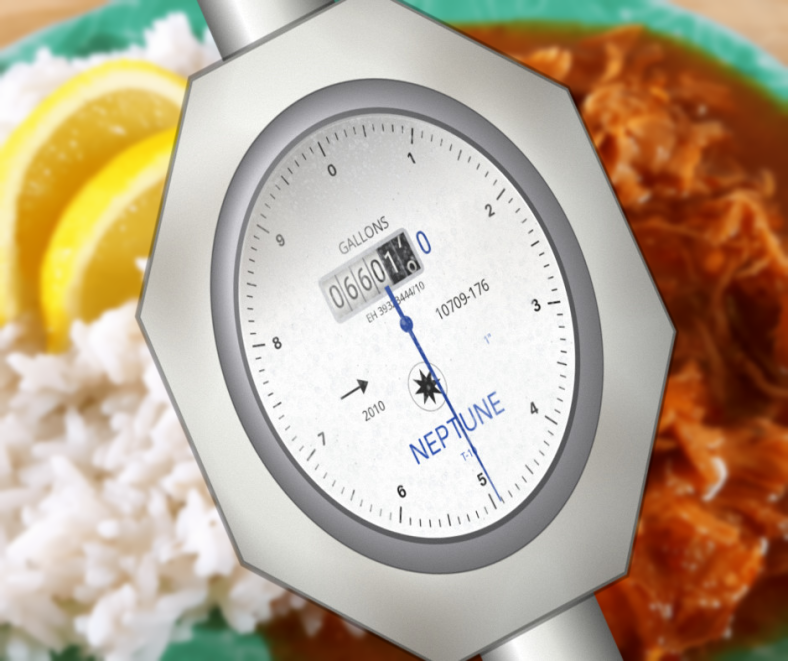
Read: 660174.9gal
